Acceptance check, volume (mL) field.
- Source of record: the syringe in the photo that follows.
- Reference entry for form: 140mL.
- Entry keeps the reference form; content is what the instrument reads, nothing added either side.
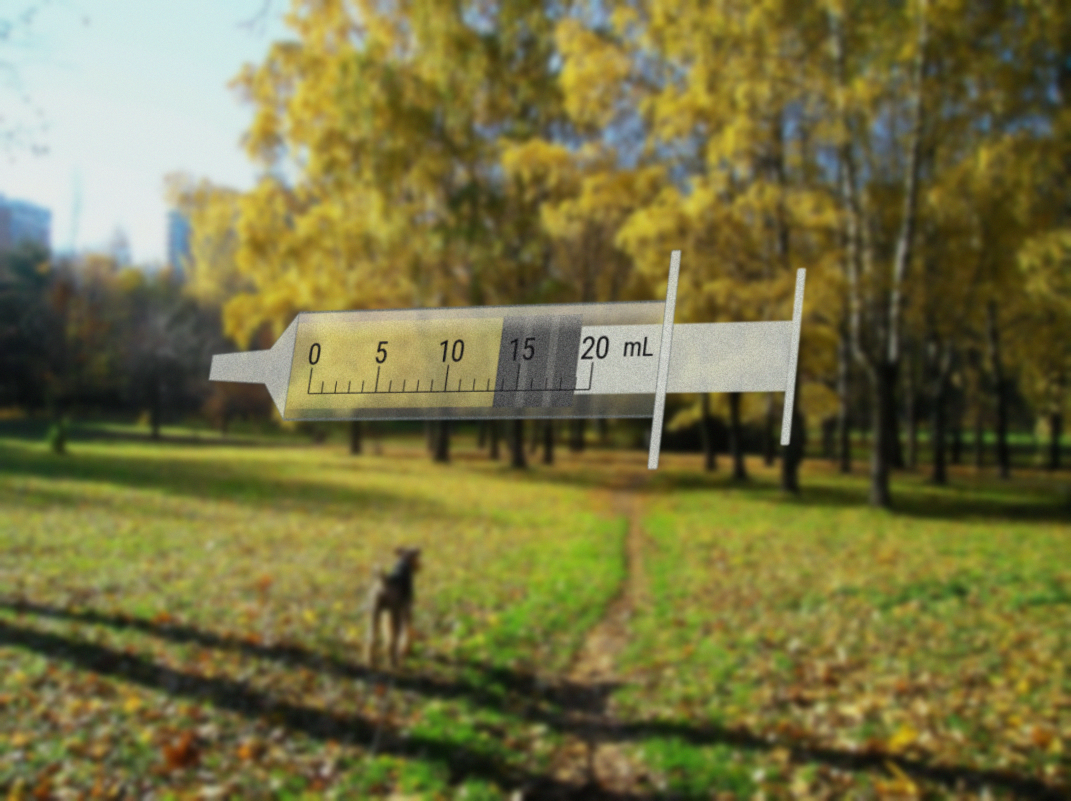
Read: 13.5mL
